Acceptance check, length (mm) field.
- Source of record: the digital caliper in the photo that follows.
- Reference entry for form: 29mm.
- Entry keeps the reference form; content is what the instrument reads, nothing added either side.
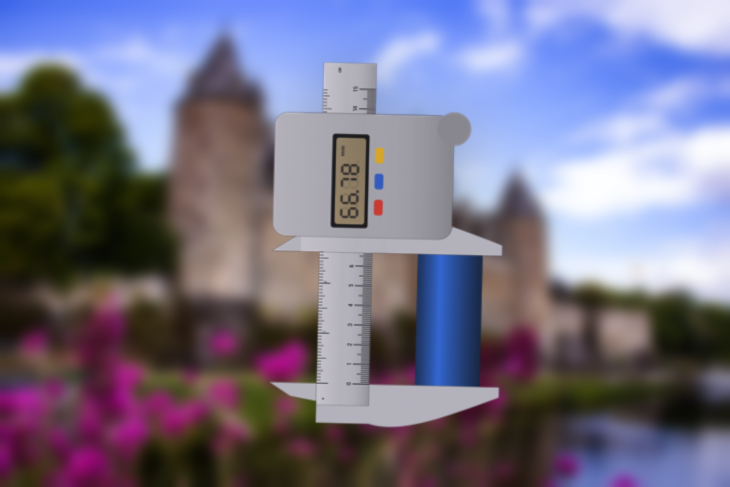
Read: 66.78mm
